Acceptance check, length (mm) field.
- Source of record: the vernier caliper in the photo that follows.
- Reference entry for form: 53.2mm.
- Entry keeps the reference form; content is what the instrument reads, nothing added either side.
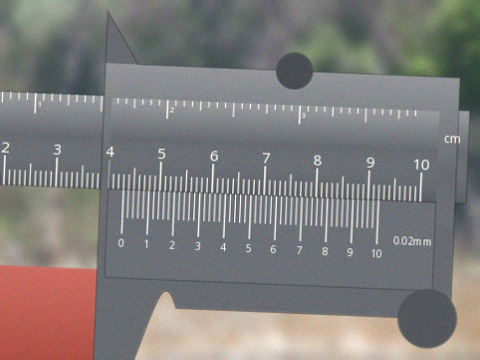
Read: 43.0mm
